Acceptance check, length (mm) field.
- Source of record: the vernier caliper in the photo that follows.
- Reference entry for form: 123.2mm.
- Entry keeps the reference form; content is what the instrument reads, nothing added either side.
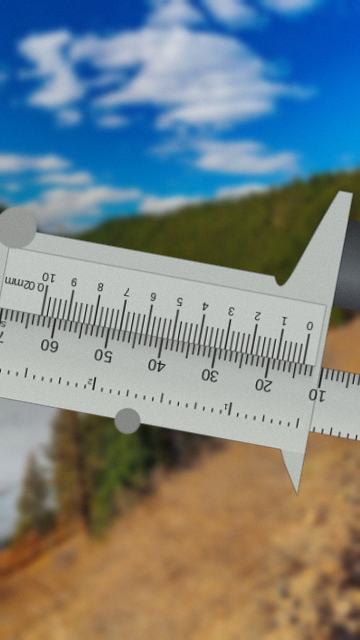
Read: 13.6mm
